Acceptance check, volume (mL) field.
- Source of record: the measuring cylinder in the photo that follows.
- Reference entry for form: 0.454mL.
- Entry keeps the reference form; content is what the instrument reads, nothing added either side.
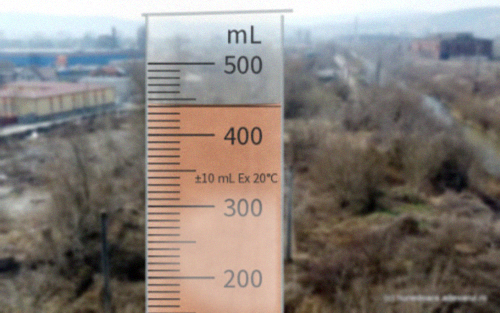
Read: 440mL
